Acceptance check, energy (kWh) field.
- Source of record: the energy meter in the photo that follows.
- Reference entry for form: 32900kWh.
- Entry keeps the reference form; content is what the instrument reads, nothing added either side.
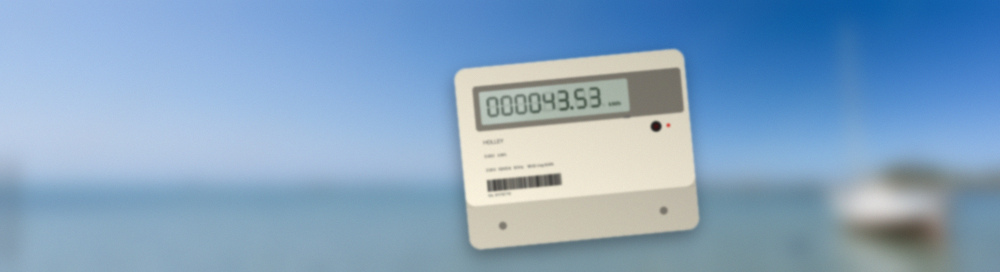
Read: 43.53kWh
